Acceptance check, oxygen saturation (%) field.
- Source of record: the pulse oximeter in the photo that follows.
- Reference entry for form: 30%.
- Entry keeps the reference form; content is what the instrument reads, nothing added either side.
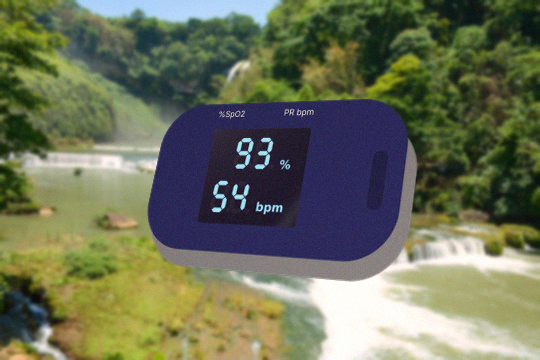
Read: 93%
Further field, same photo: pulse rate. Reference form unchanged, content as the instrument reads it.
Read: 54bpm
